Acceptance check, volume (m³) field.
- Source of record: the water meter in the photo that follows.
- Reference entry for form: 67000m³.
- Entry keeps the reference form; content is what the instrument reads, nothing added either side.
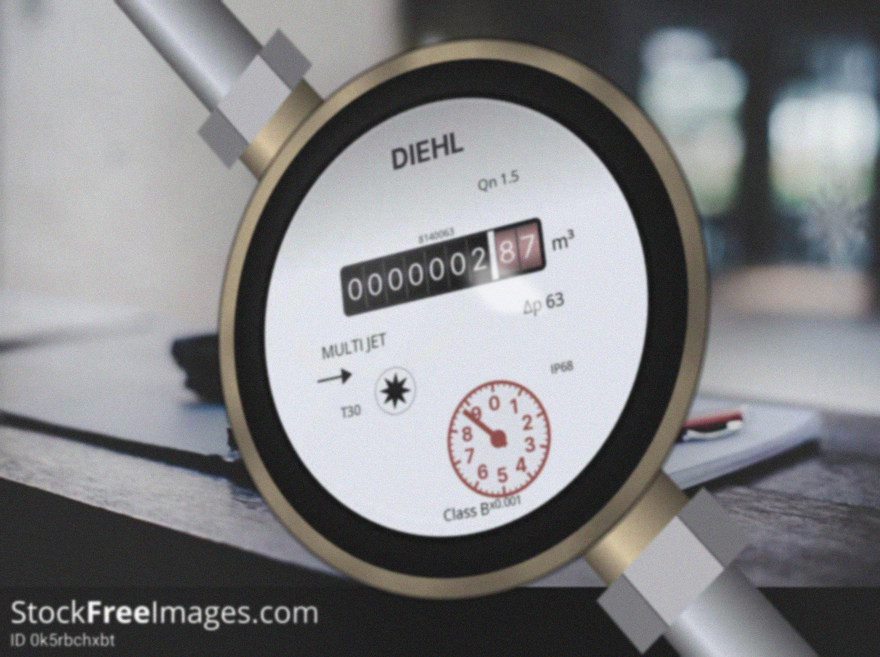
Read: 2.878m³
